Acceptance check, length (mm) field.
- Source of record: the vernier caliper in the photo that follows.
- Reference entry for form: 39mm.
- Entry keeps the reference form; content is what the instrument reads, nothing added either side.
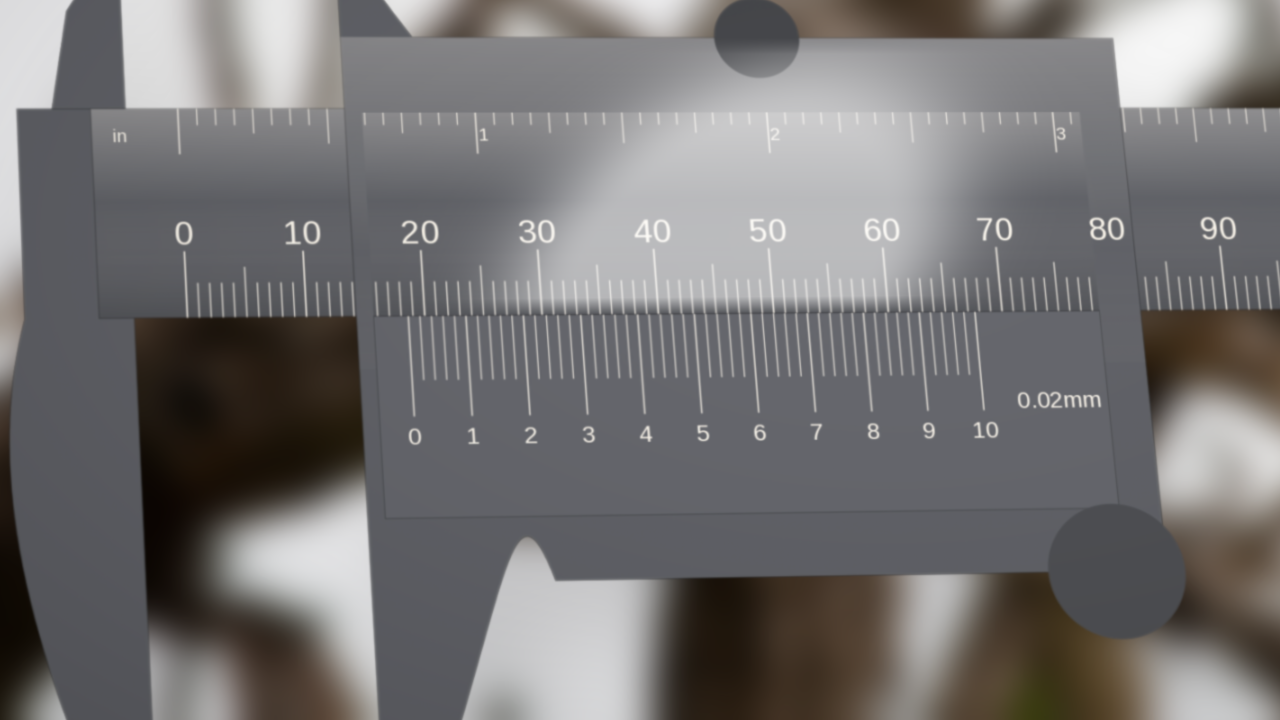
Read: 18.6mm
